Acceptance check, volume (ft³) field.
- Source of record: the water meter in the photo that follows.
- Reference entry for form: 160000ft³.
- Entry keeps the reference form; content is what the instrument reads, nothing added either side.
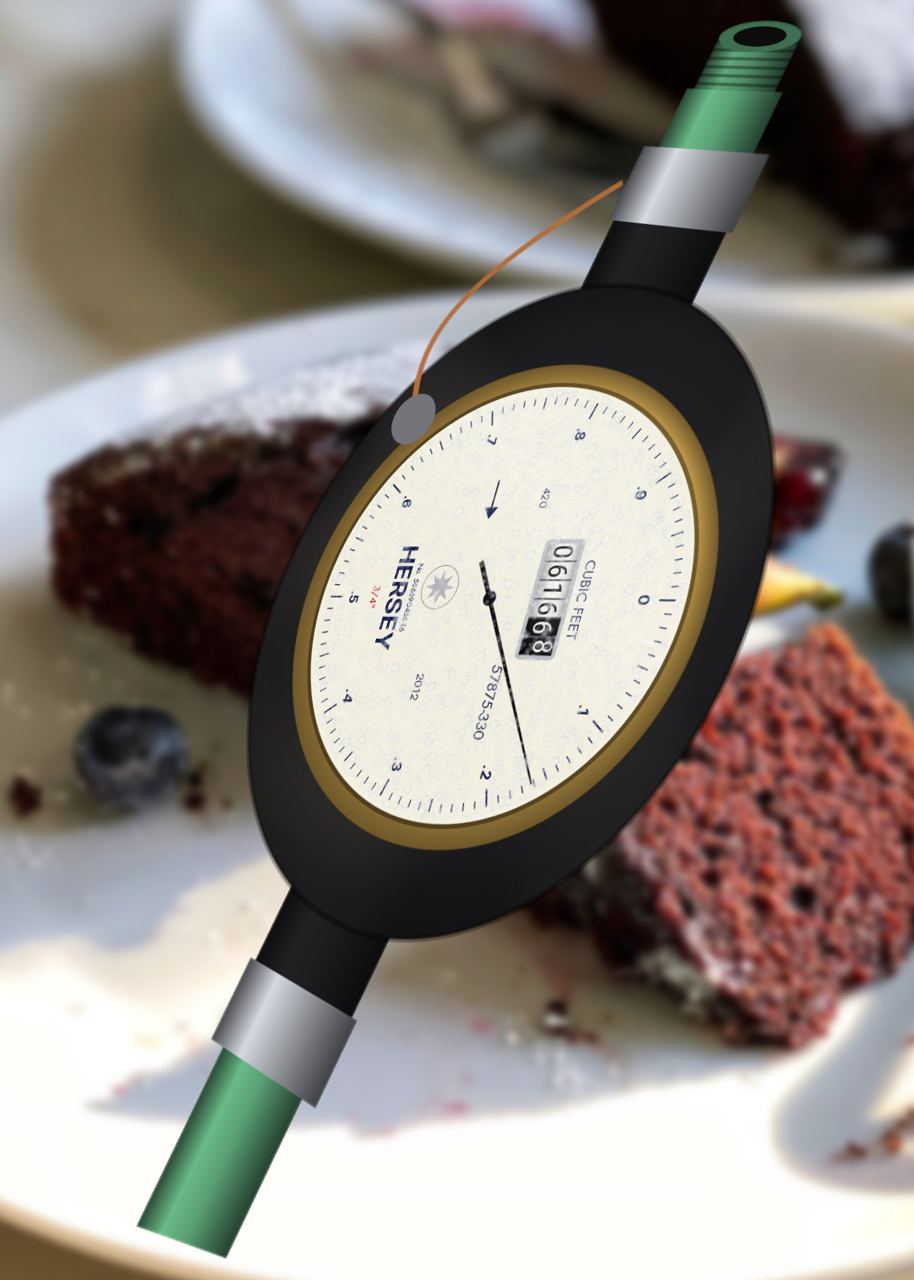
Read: 61668.16ft³
